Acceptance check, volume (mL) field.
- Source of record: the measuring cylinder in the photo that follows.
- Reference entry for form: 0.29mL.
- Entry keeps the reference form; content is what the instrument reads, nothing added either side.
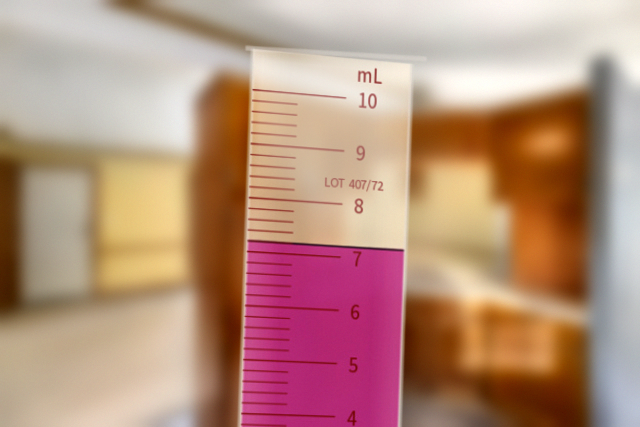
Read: 7.2mL
